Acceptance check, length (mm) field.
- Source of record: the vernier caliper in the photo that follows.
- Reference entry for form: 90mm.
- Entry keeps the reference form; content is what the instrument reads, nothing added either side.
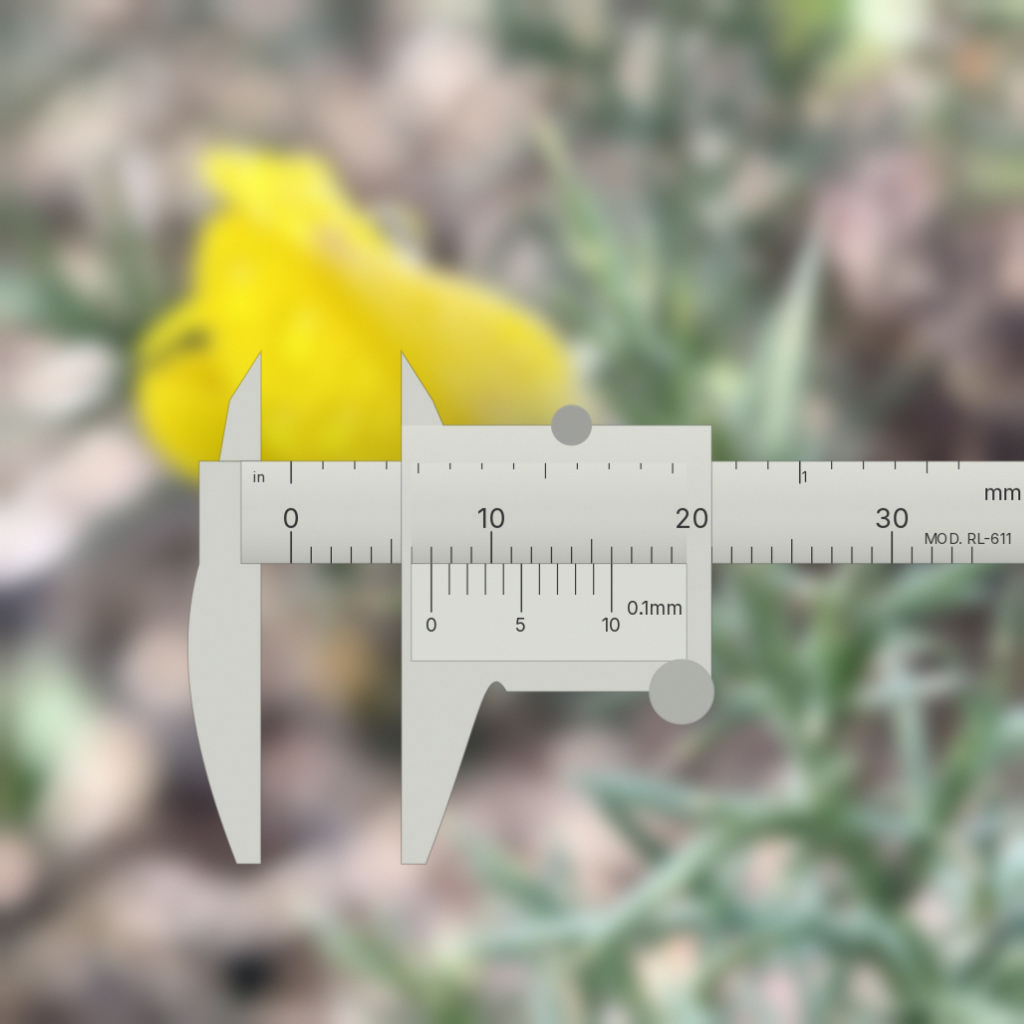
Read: 7.0mm
